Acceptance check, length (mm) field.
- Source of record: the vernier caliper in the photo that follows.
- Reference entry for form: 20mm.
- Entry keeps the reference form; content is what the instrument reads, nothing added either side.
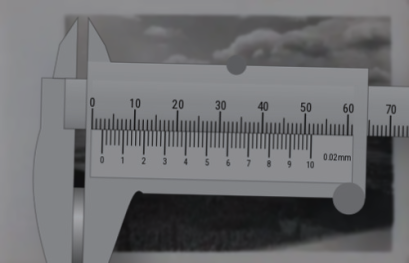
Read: 2.5mm
